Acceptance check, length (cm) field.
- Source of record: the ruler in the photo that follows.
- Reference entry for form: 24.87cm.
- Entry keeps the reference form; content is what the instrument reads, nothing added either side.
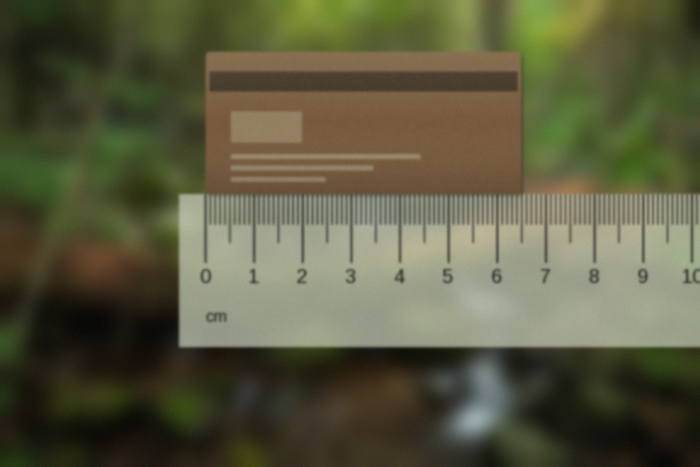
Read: 6.5cm
